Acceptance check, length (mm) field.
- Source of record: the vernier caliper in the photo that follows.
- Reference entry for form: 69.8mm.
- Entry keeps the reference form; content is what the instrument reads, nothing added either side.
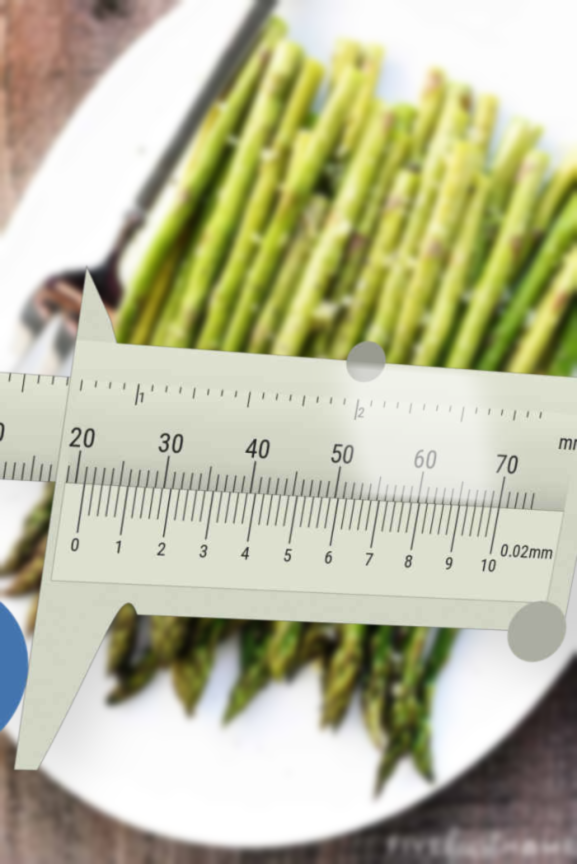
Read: 21.0mm
